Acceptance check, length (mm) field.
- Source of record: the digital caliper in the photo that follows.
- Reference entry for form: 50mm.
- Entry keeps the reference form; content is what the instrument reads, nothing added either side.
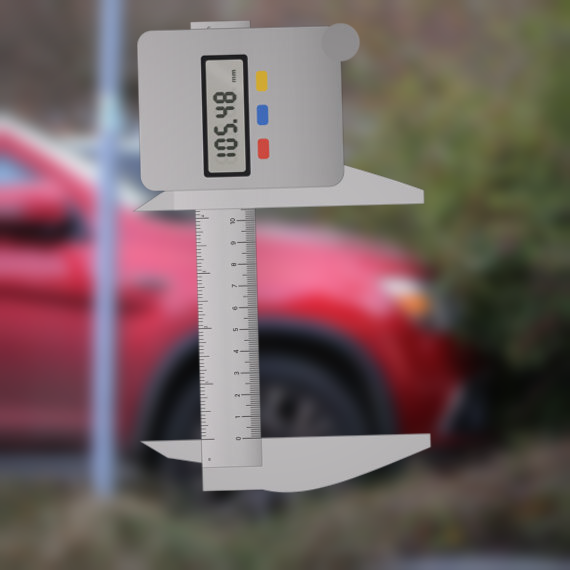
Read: 105.48mm
